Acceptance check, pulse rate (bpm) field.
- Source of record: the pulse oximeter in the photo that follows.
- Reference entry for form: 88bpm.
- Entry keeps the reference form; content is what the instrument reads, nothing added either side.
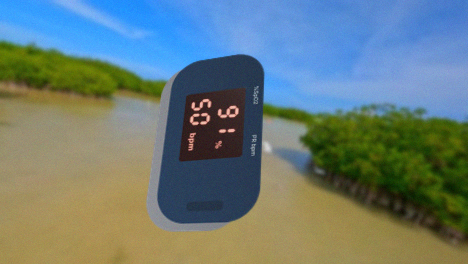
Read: 50bpm
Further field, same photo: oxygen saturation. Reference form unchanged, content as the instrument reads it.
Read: 91%
